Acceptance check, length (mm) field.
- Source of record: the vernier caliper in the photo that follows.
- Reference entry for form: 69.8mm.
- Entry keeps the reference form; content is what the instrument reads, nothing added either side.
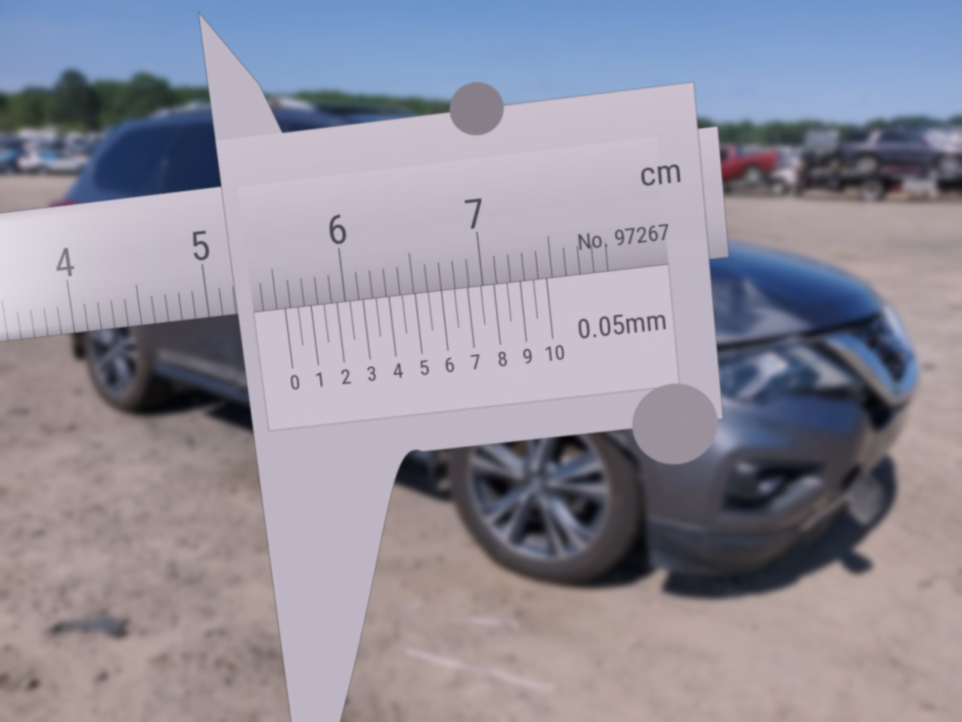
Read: 55.6mm
